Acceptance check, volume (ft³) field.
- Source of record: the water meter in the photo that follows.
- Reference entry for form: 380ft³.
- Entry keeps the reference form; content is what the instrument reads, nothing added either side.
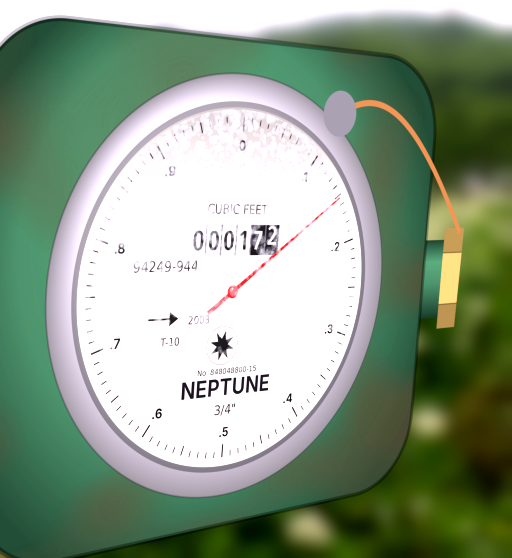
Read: 172.15ft³
